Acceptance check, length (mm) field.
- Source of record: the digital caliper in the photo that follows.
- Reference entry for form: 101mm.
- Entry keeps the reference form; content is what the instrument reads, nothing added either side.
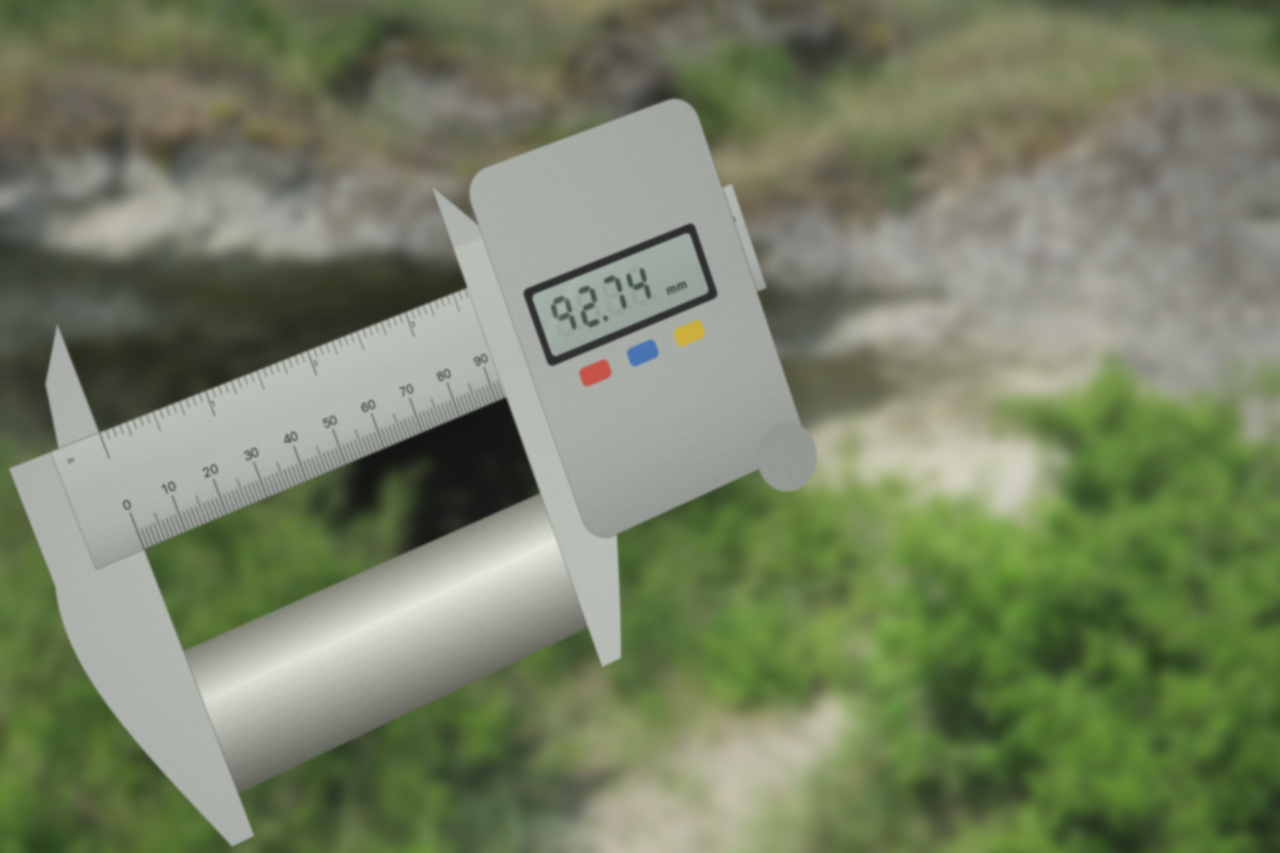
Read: 92.74mm
